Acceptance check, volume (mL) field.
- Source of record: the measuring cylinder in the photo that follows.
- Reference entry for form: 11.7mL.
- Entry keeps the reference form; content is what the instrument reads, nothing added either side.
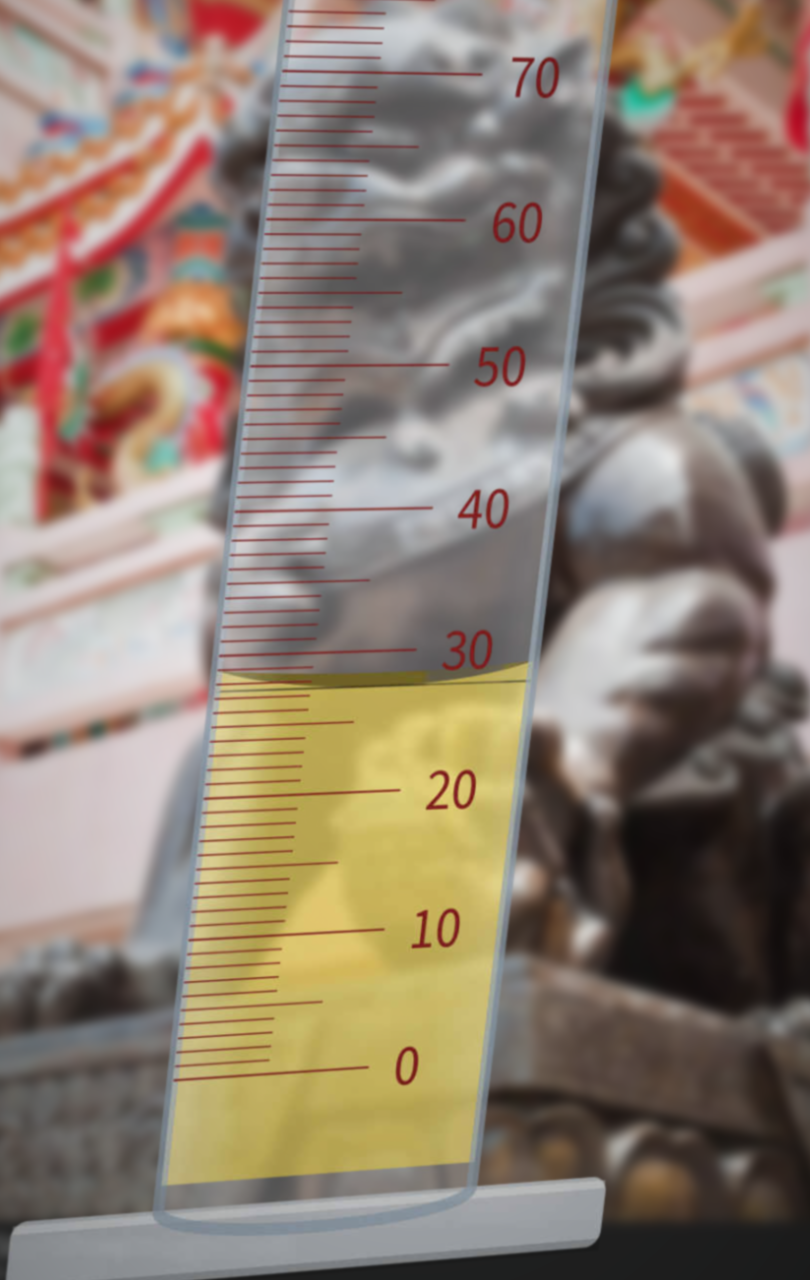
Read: 27.5mL
